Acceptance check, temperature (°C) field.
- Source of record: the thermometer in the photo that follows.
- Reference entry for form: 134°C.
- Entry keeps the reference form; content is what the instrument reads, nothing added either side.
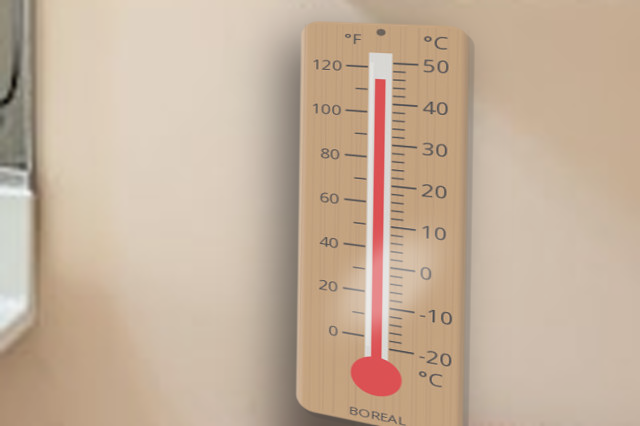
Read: 46°C
